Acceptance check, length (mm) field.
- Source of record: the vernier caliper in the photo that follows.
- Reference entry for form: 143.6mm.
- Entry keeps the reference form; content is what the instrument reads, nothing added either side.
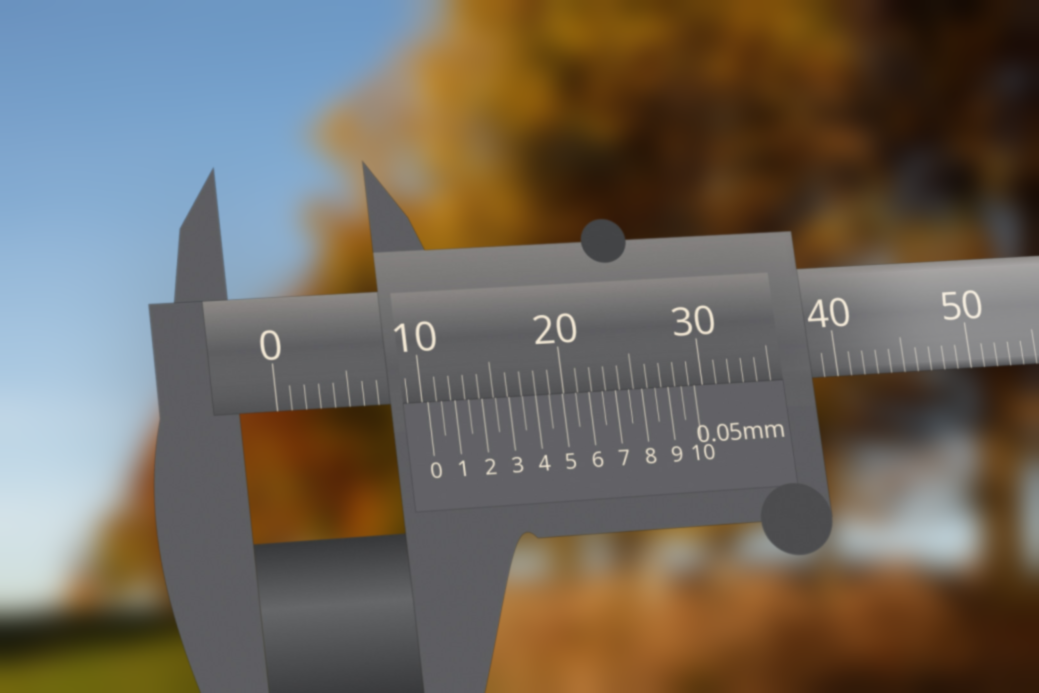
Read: 10.4mm
